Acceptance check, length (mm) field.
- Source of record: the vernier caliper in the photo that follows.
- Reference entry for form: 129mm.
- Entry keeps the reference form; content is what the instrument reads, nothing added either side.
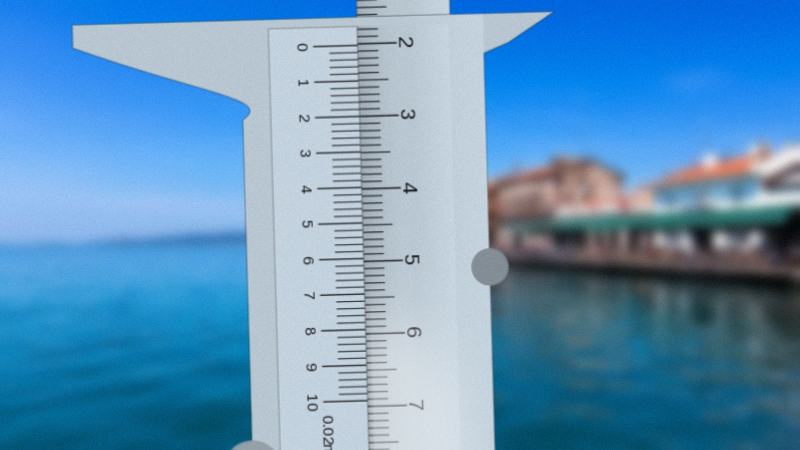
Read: 20.2mm
